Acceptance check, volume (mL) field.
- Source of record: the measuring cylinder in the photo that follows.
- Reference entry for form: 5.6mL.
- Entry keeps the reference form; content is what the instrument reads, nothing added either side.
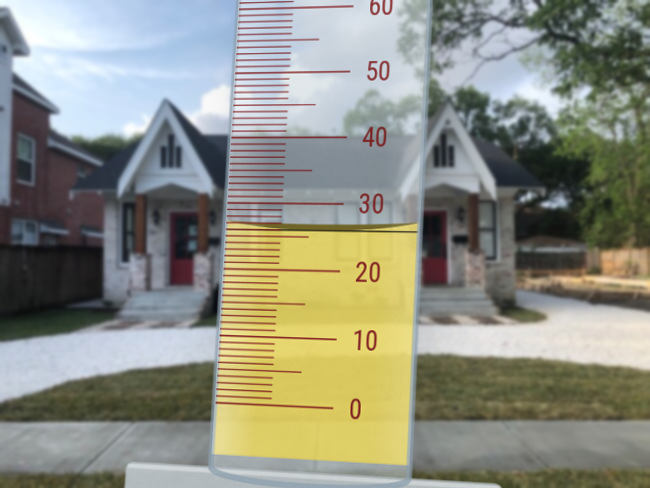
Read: 26mL
